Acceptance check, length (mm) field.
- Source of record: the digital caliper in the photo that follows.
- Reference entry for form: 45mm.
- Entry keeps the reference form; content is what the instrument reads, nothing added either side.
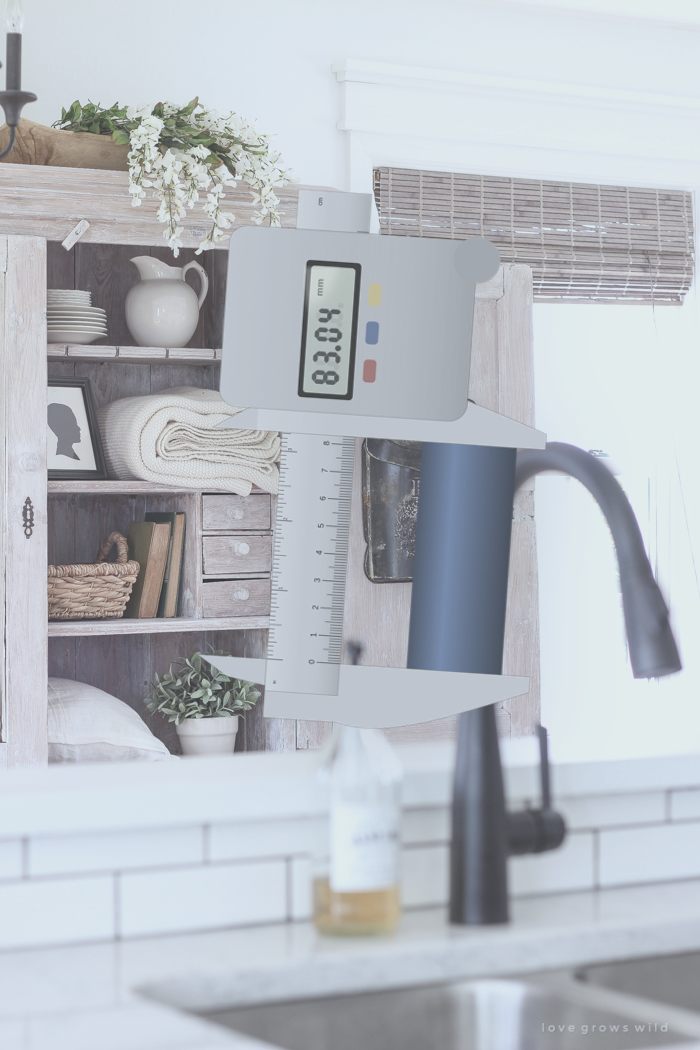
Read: 83.04mm
